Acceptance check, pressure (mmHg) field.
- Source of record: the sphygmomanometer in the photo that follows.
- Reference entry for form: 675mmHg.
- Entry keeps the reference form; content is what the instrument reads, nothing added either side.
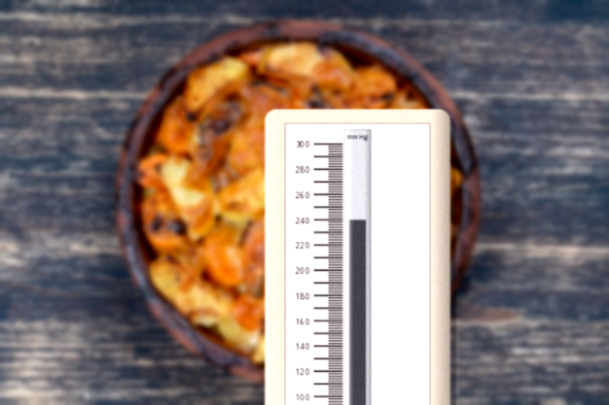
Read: 240mmHg
